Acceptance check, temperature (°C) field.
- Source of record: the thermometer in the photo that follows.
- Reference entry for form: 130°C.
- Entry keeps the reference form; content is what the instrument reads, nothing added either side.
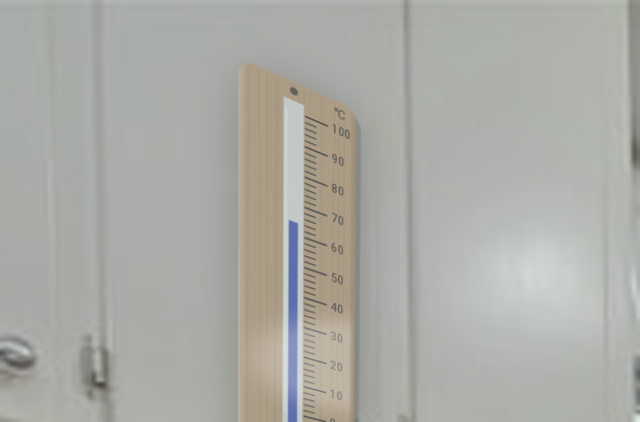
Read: 64°C
